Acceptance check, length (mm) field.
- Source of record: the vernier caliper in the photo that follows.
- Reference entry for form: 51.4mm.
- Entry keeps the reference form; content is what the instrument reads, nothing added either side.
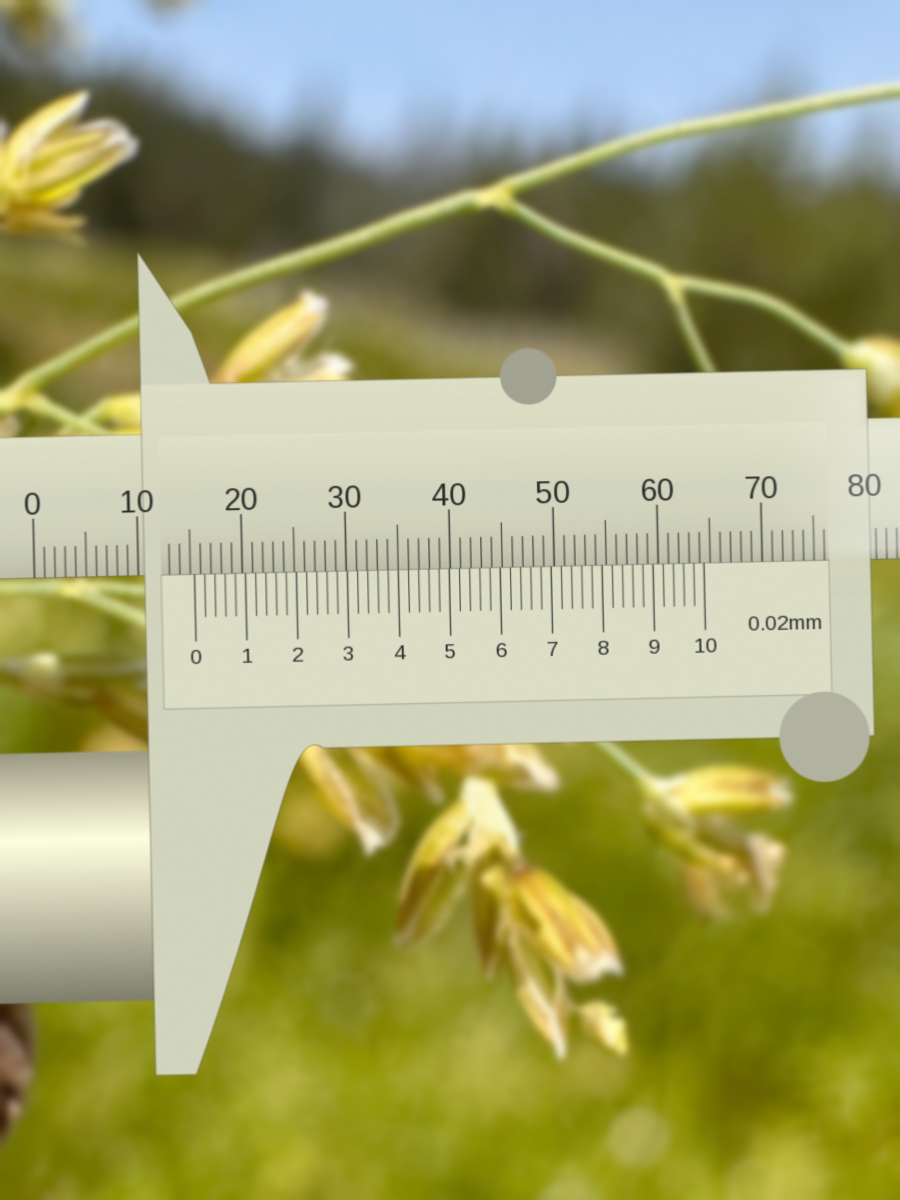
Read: 15.4mm
